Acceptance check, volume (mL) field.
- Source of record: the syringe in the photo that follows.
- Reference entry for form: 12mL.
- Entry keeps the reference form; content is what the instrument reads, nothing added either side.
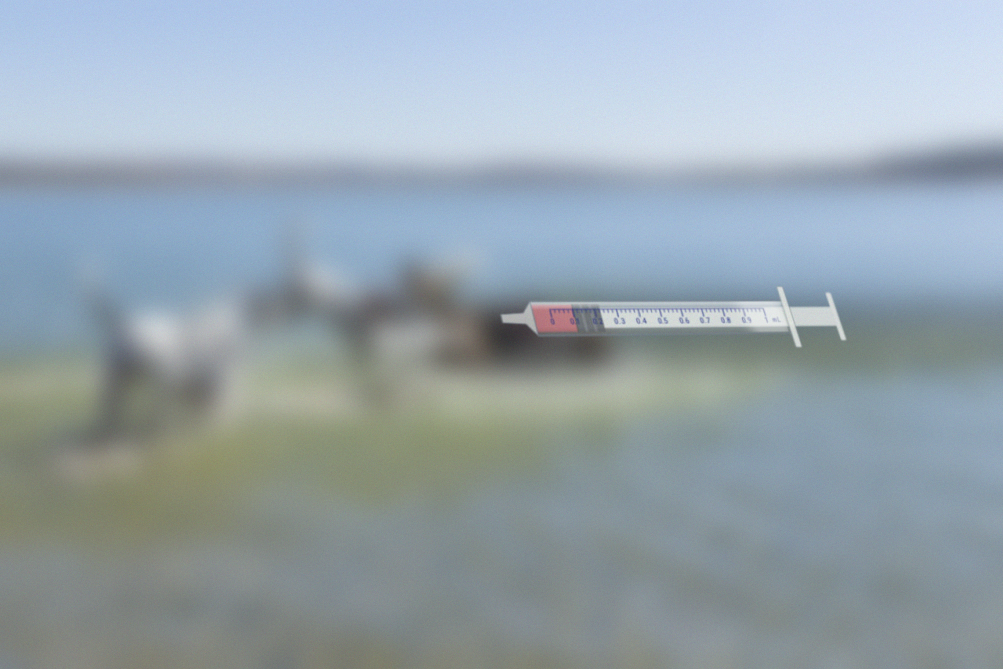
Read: 0.1mL
